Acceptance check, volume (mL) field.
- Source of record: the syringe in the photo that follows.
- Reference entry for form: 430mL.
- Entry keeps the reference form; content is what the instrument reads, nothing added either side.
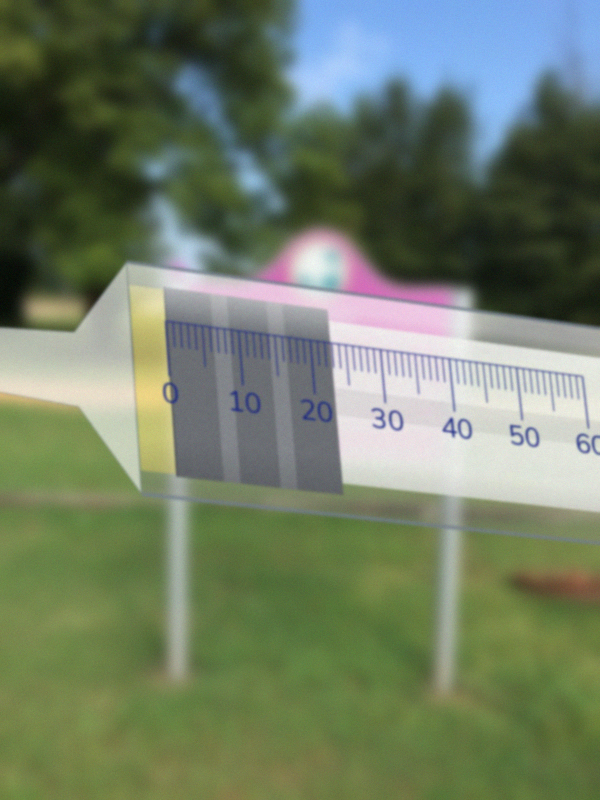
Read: 0mL
